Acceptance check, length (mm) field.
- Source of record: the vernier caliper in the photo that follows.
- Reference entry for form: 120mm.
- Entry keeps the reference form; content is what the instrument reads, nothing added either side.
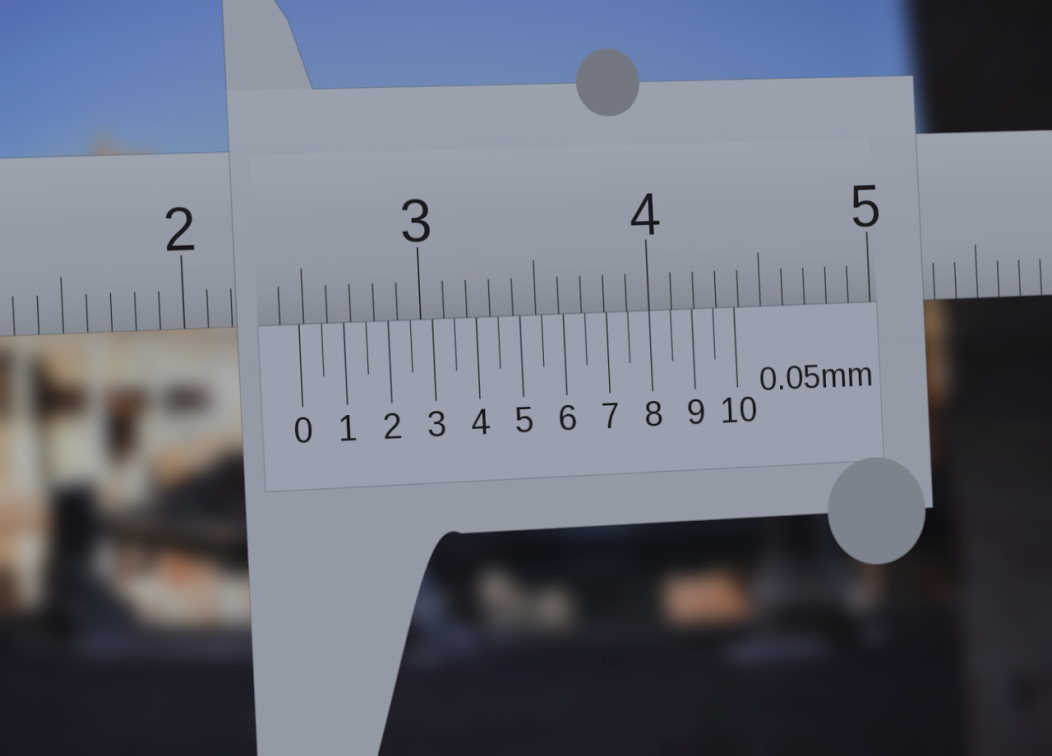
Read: 24.80mm
